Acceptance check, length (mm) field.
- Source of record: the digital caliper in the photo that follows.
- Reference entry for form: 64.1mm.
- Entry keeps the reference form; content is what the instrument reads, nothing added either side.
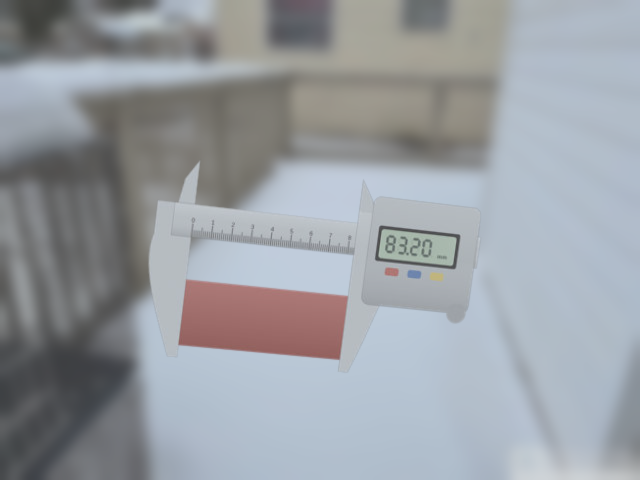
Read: 83.20mm
